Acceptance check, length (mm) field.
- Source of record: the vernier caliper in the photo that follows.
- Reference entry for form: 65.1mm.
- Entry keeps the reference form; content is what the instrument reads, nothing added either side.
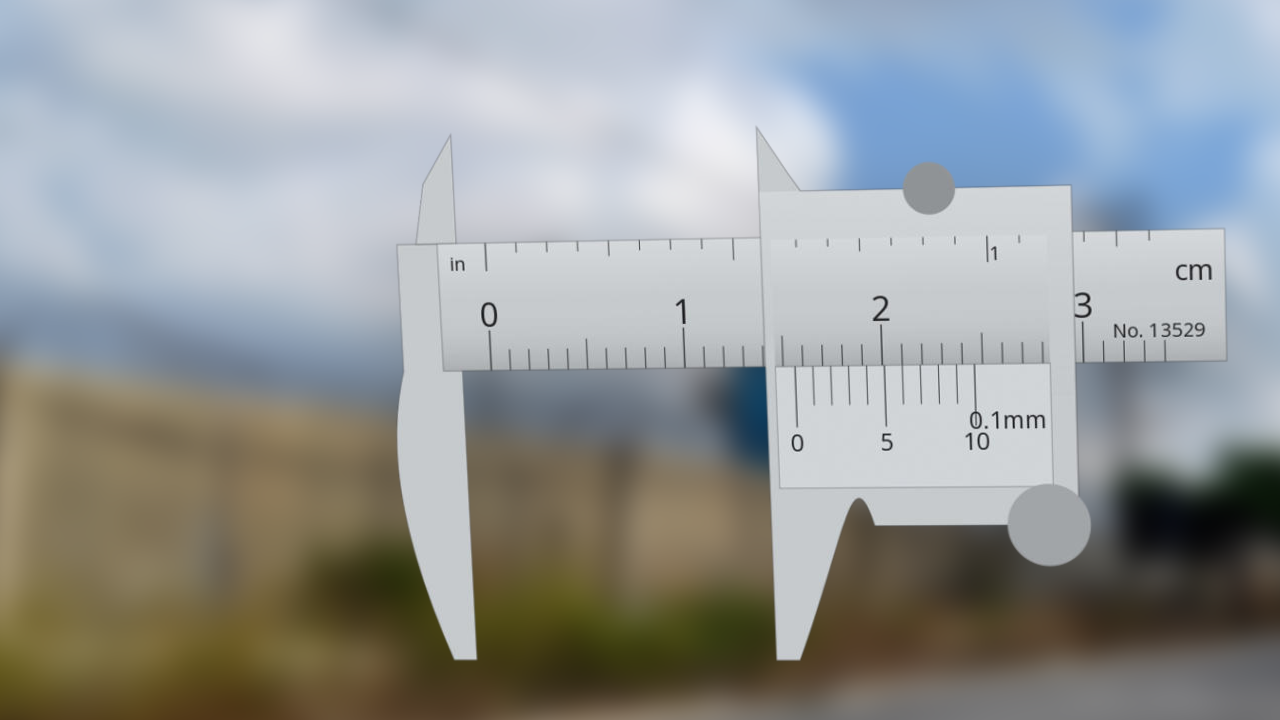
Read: 15.6mm
